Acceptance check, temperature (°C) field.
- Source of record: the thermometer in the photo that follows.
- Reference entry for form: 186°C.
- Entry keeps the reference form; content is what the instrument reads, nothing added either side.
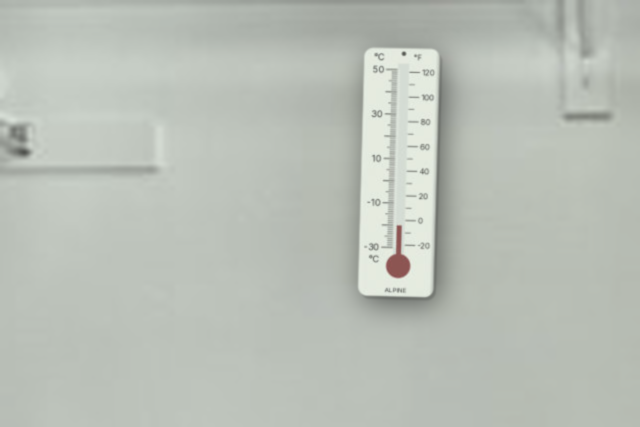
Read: -20°C
